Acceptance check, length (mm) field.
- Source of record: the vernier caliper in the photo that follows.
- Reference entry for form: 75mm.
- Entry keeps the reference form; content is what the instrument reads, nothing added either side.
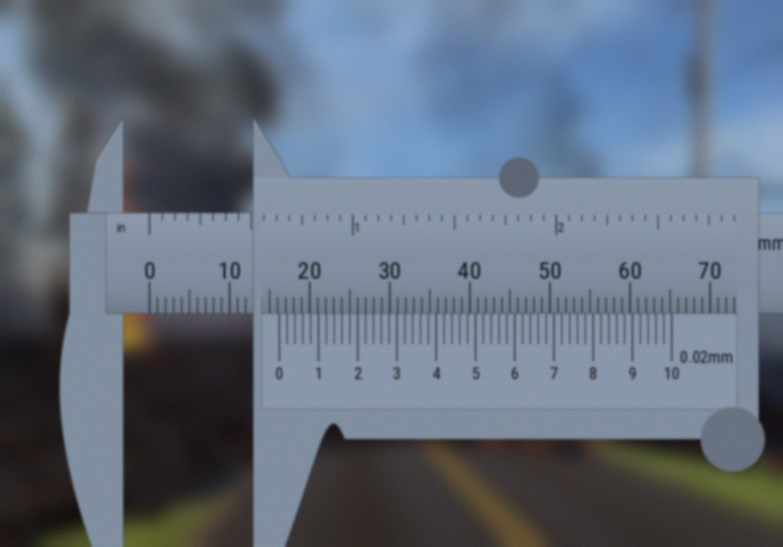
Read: 16.2mm
